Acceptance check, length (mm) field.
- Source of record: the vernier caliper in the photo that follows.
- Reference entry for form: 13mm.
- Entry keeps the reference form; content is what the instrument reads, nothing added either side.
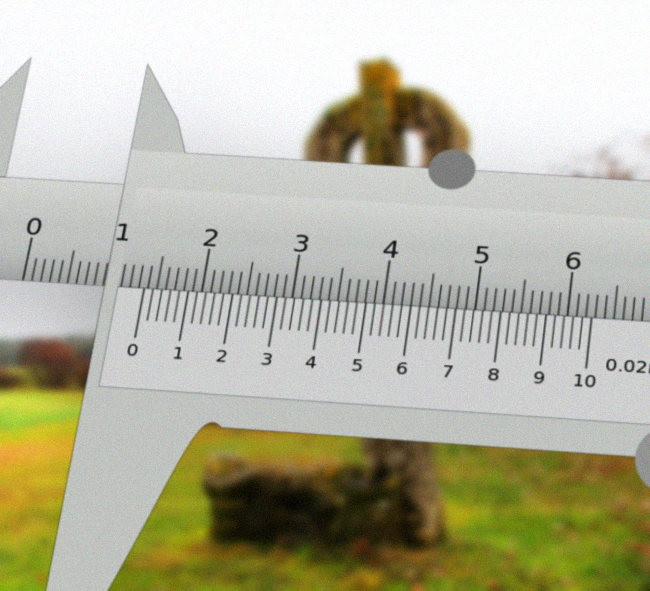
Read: 13.6mm
